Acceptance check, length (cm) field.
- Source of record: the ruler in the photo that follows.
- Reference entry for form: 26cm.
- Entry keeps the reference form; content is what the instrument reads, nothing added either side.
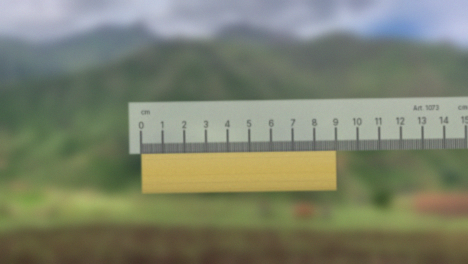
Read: 9cm
